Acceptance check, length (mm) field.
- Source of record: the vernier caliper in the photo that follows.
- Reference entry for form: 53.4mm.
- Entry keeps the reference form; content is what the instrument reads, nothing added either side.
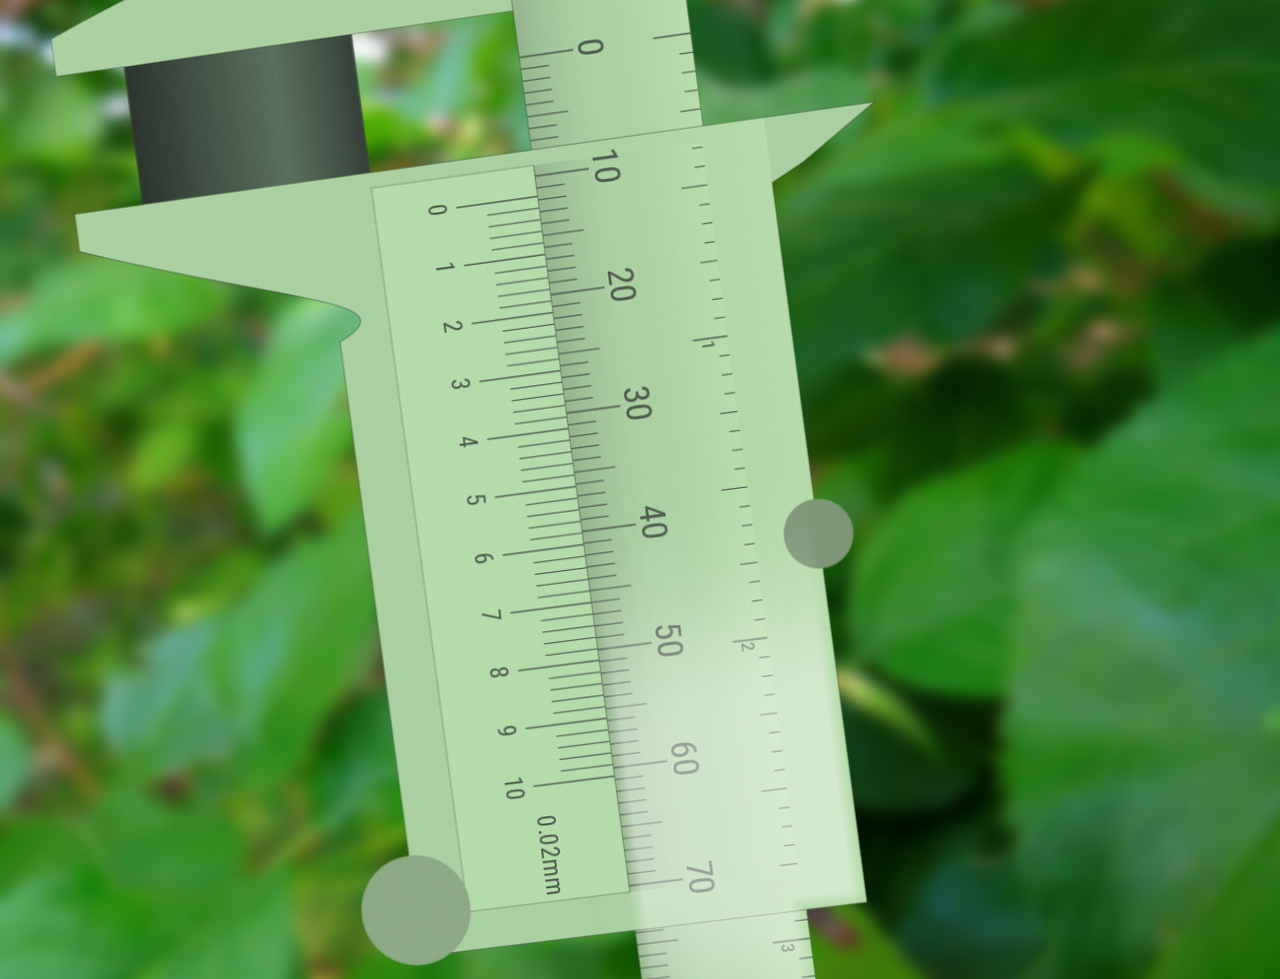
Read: 11.7mm
